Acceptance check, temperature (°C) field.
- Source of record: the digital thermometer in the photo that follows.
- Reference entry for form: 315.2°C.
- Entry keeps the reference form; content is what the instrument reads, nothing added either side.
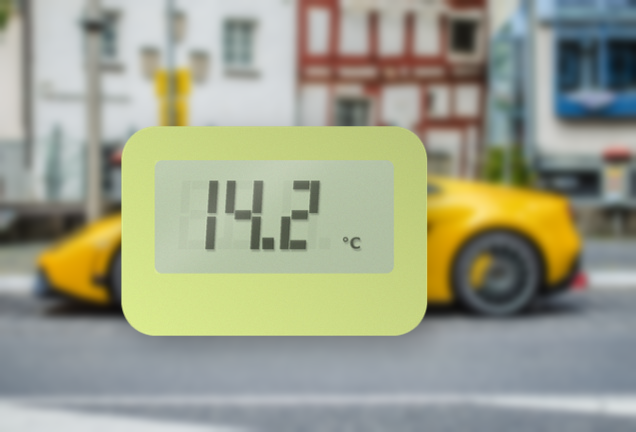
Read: 14.2°C
